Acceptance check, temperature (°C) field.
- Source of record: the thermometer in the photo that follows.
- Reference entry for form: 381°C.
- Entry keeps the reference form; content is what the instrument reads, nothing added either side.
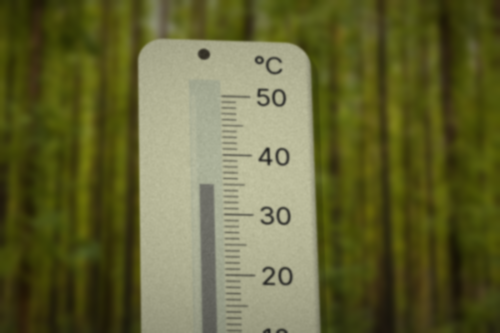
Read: 35°C
